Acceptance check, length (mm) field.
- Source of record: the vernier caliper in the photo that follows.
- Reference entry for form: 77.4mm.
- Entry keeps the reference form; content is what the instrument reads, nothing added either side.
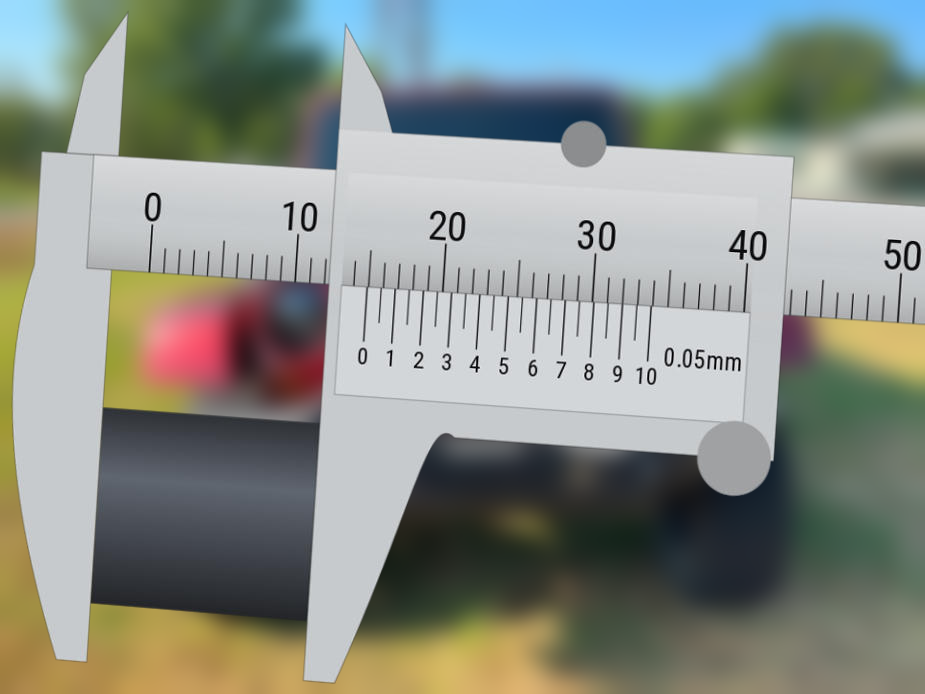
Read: 14.9mm
